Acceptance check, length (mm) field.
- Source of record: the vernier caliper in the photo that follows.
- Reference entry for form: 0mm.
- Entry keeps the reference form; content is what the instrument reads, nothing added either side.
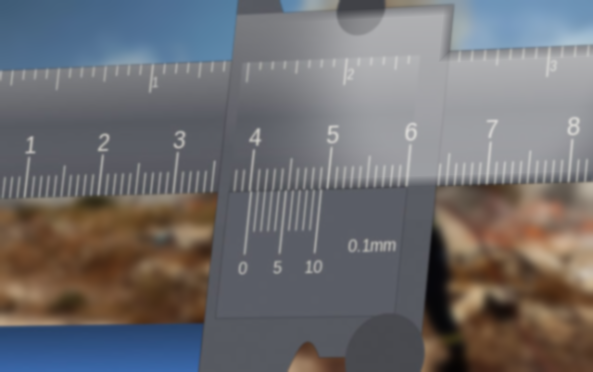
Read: 40.2mm
